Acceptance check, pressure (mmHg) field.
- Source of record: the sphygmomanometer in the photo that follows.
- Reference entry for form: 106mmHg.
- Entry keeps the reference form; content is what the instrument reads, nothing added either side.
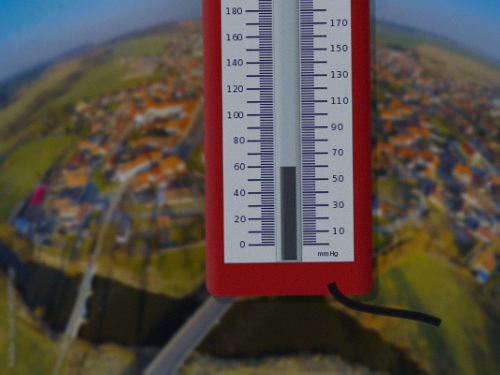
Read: 60mmHg
